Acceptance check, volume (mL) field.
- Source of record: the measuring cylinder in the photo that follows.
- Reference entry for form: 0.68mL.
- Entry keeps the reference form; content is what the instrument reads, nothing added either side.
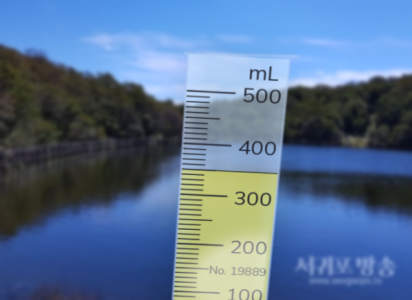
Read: 350mL
